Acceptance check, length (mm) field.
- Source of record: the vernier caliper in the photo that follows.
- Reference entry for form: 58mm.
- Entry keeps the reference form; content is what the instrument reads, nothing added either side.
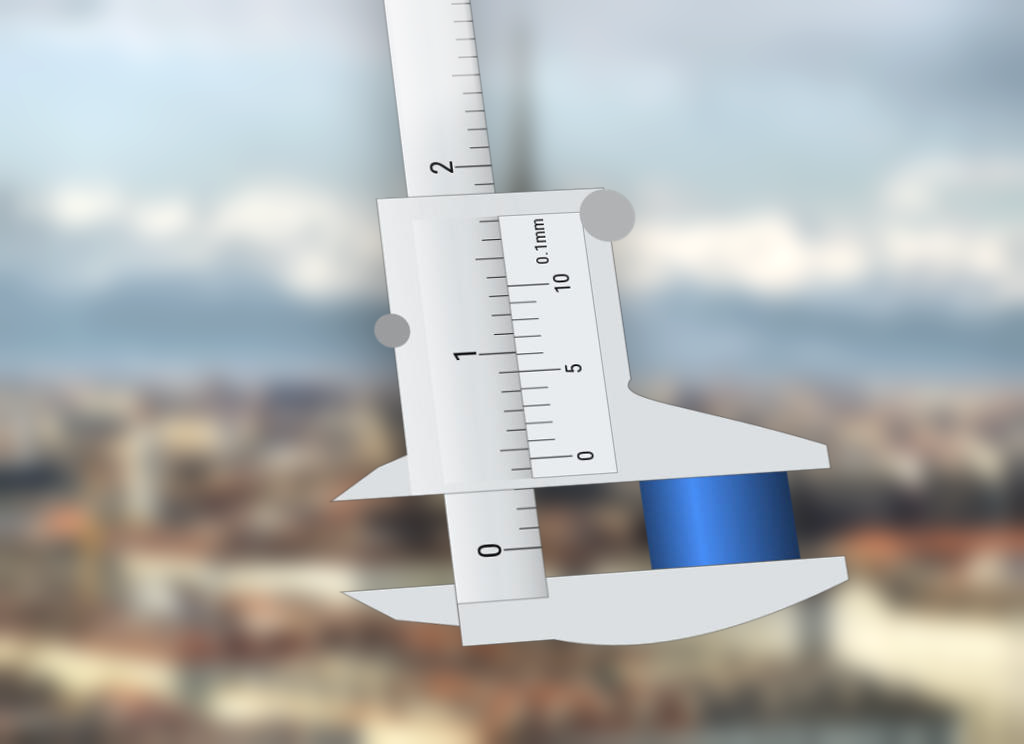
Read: 4.5mm
